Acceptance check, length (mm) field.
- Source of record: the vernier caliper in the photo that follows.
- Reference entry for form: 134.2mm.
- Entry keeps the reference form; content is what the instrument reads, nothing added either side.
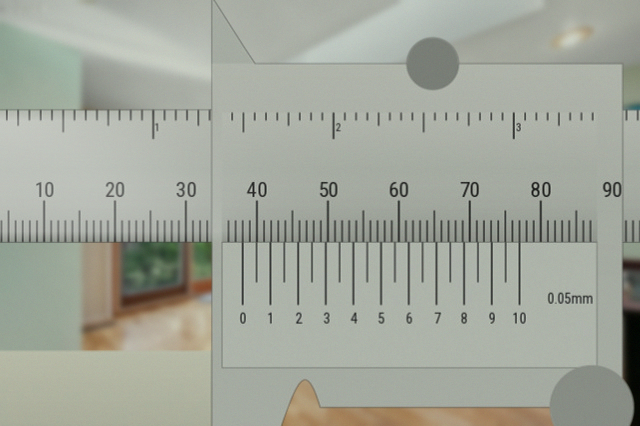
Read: 38.0mm
